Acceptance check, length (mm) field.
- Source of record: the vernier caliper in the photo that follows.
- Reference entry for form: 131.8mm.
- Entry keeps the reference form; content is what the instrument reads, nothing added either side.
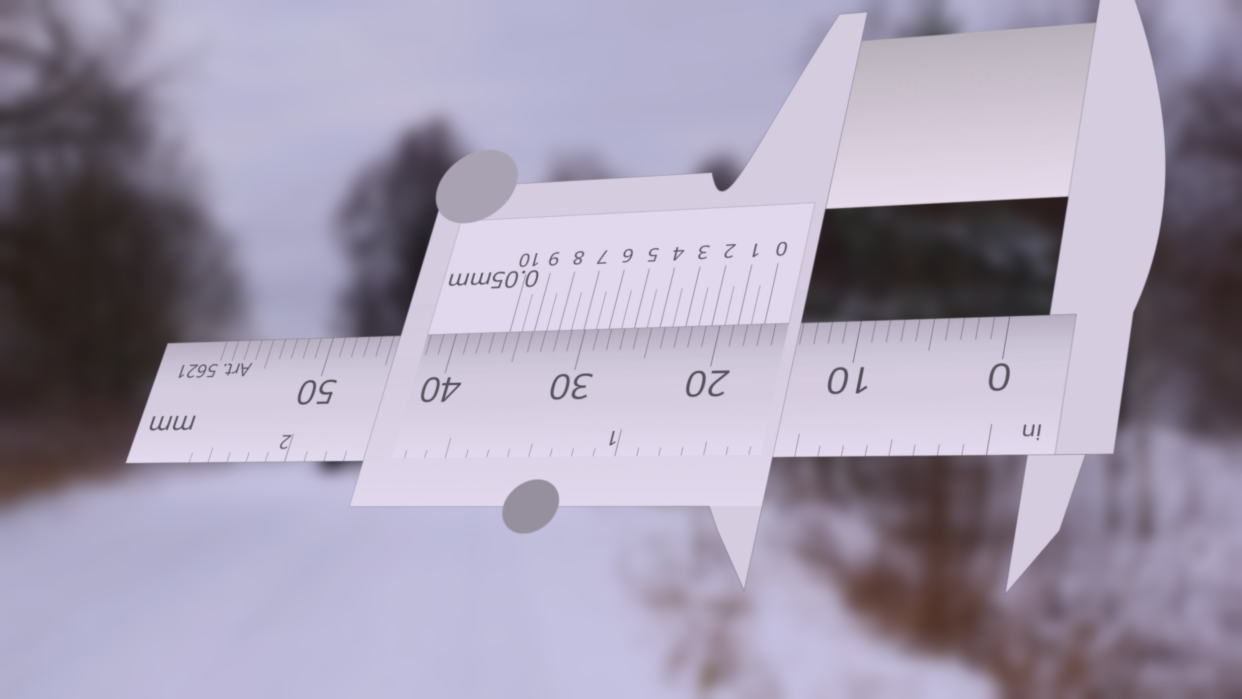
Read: 16.8mm
